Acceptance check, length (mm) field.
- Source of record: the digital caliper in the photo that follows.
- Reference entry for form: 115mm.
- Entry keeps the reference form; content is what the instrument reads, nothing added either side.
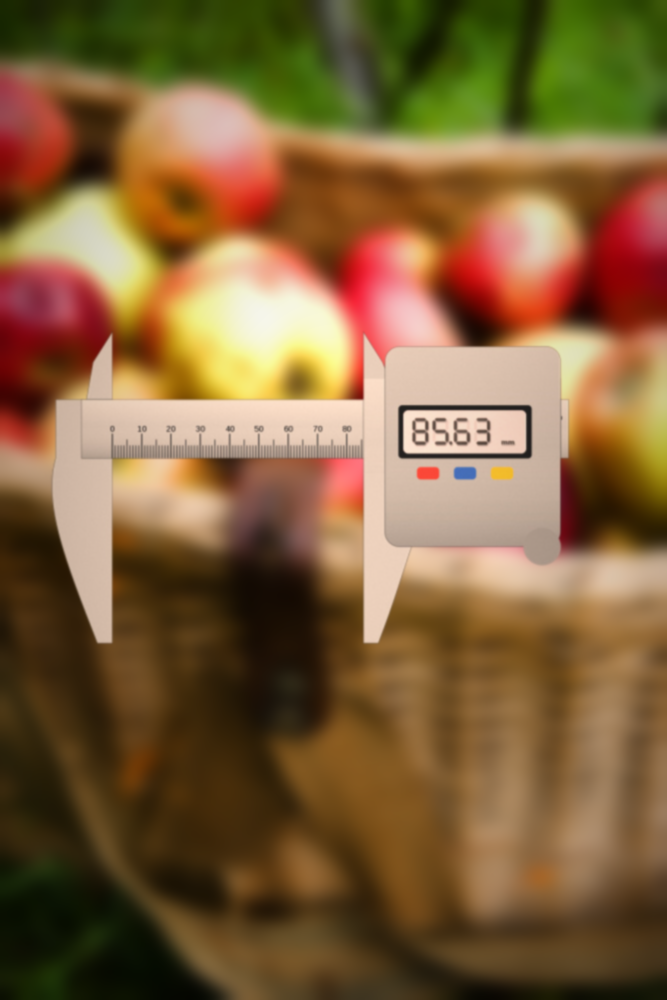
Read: 85.63mm
